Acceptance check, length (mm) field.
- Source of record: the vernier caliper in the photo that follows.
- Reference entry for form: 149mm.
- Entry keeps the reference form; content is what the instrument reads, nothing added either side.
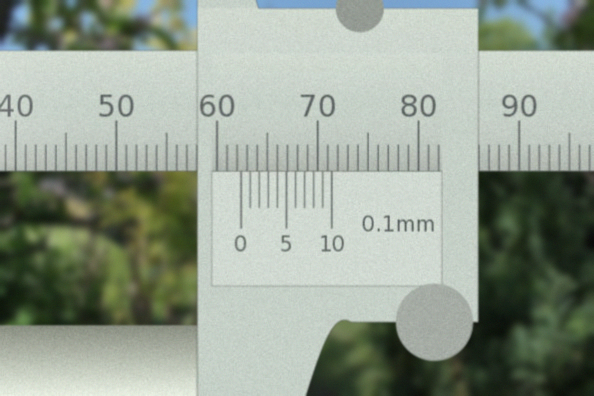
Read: 62.4mm
